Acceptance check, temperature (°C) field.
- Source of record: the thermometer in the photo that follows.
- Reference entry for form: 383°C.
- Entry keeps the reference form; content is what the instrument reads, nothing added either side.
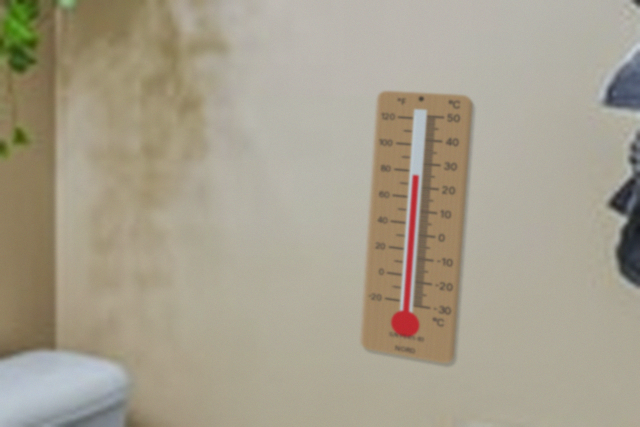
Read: 25°C
